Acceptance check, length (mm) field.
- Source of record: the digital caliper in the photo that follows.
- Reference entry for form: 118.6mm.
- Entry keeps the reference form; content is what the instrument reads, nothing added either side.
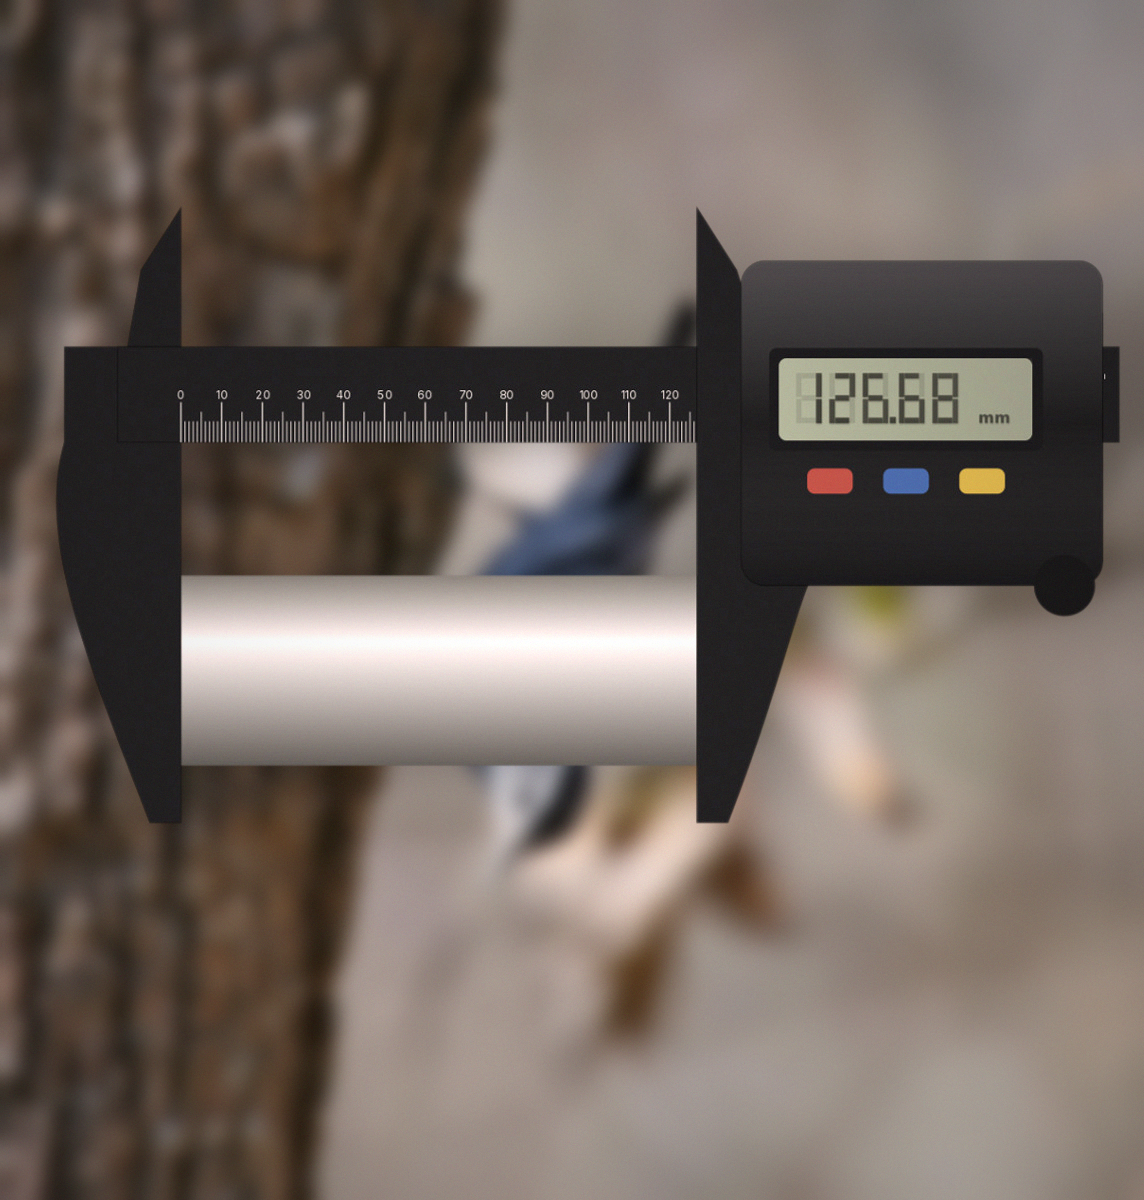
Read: 126.68mm
